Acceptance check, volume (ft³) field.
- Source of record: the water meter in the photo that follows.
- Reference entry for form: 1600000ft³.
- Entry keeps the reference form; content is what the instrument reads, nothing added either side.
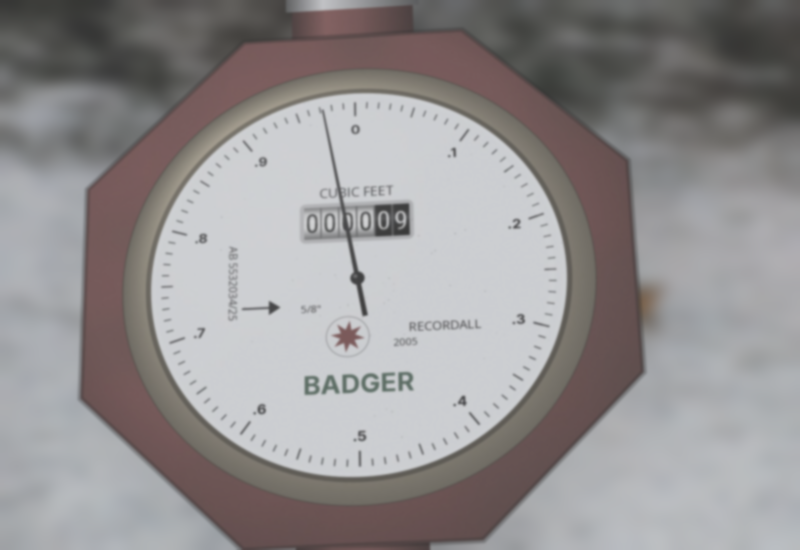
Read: 8.97ft³
